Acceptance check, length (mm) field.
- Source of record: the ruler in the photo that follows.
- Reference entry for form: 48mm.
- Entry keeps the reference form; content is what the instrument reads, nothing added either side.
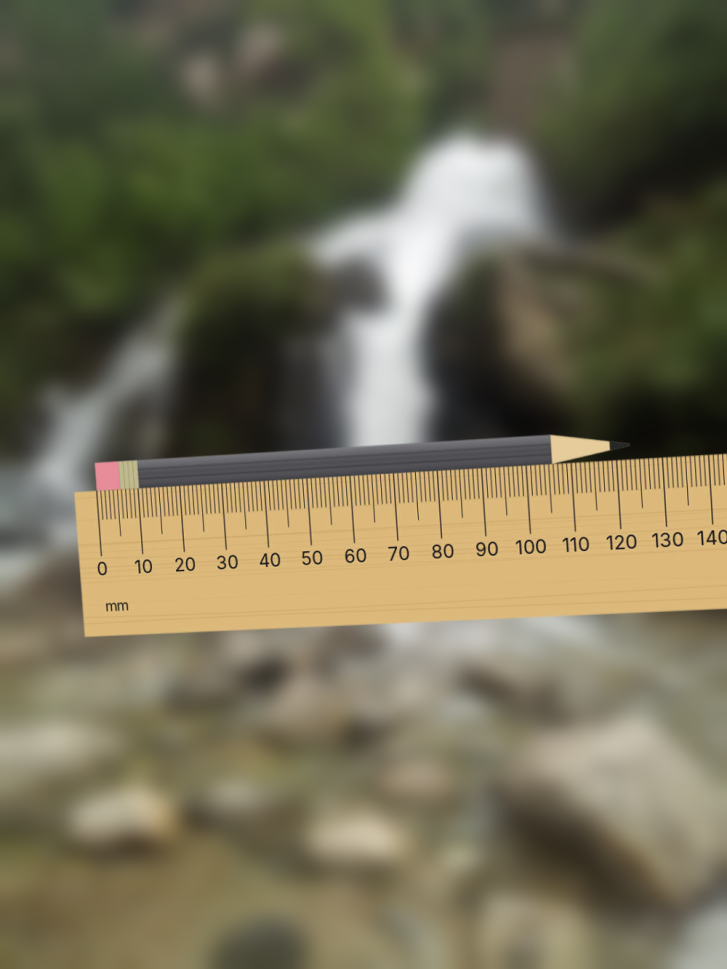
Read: 123mm
